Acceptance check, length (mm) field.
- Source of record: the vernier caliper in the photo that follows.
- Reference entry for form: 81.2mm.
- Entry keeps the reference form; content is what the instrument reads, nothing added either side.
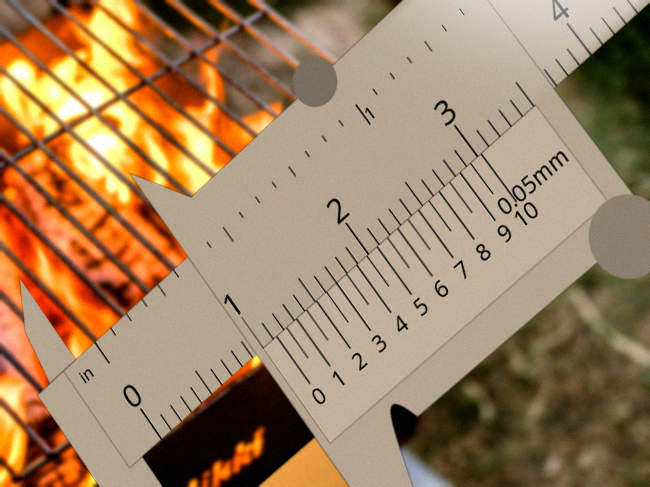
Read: 11.3mm
